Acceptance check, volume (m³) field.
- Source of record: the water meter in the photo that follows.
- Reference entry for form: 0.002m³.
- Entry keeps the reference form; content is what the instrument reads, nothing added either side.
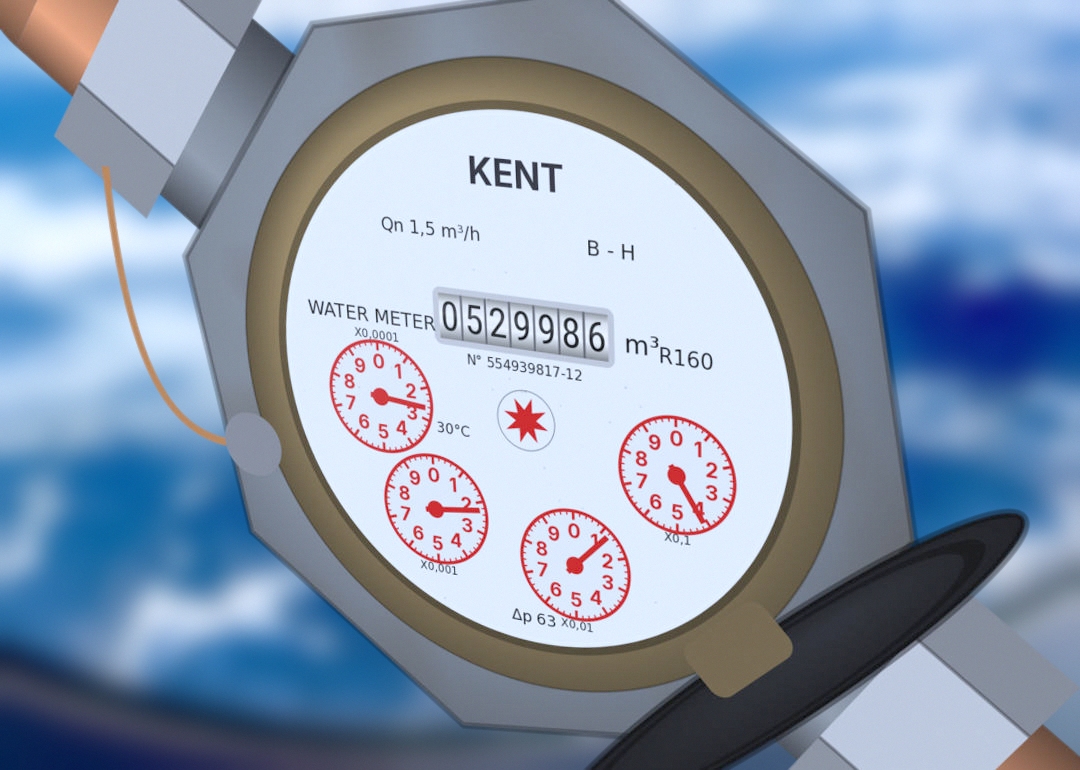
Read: 529986.4122m³
